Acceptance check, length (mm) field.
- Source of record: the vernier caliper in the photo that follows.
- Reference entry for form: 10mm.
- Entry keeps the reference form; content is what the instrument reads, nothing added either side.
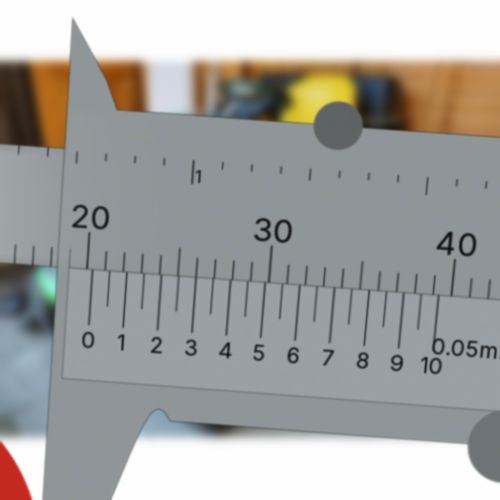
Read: 20.3mm
